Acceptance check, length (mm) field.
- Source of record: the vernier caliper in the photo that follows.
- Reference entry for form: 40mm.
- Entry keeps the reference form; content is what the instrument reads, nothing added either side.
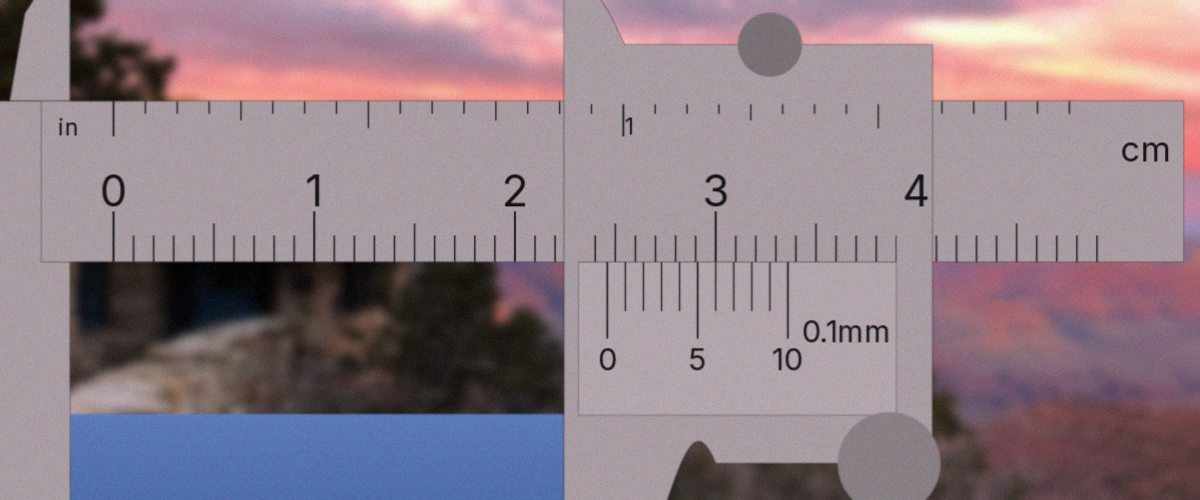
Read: 24.6mm
